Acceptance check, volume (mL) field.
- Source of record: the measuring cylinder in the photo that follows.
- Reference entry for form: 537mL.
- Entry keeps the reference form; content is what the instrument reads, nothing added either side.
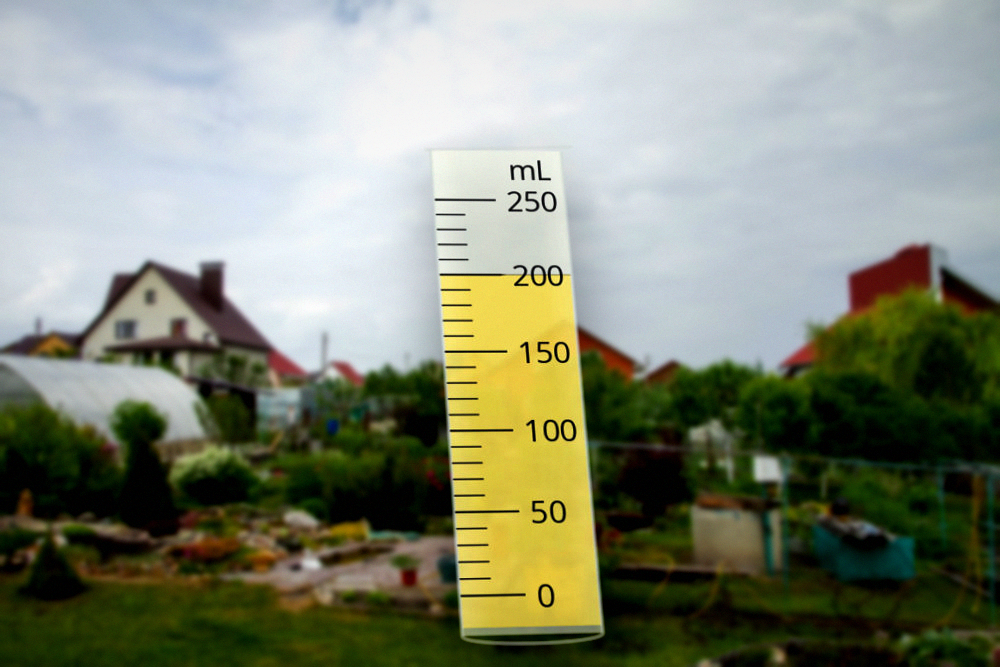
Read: 200mL
